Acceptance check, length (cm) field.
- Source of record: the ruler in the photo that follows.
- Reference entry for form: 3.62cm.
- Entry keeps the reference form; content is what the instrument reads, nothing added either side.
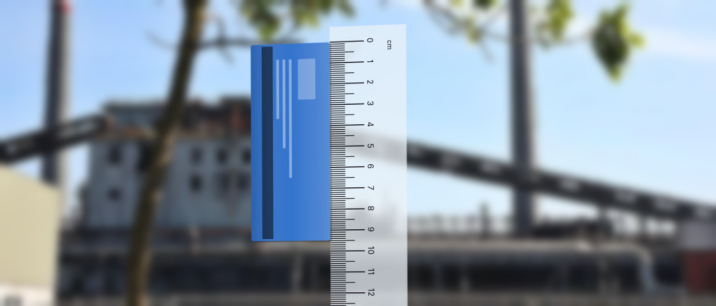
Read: 9.5cm
